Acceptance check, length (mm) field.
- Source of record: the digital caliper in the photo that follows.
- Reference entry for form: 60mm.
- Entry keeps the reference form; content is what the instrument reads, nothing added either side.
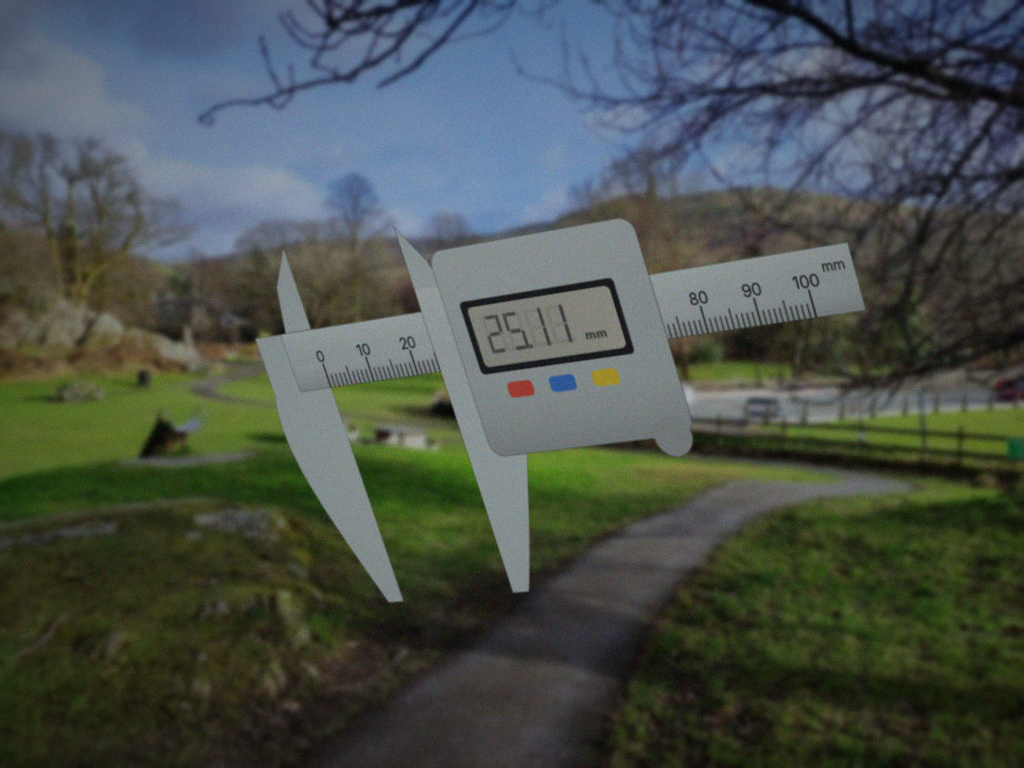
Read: 25.11mm
